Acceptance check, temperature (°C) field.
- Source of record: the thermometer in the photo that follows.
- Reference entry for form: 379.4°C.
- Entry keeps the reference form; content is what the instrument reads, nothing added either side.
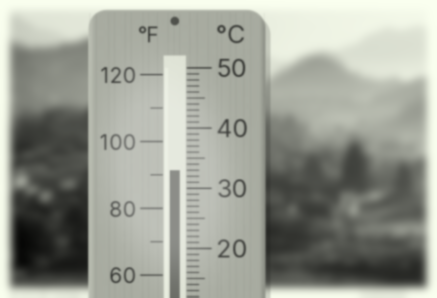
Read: 33°C
